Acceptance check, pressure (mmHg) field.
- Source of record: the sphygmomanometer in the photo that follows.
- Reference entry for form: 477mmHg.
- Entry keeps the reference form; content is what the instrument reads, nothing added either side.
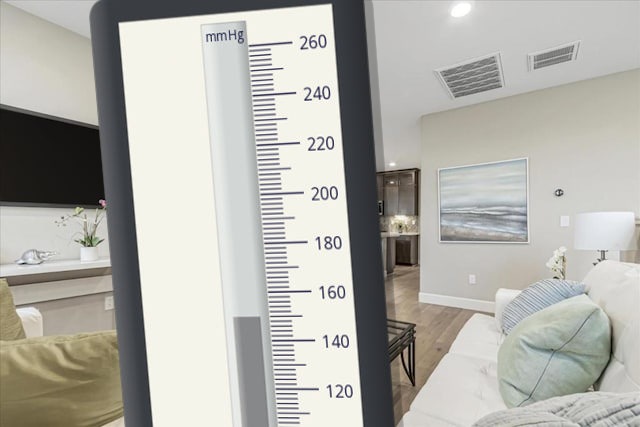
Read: 150mmHg
